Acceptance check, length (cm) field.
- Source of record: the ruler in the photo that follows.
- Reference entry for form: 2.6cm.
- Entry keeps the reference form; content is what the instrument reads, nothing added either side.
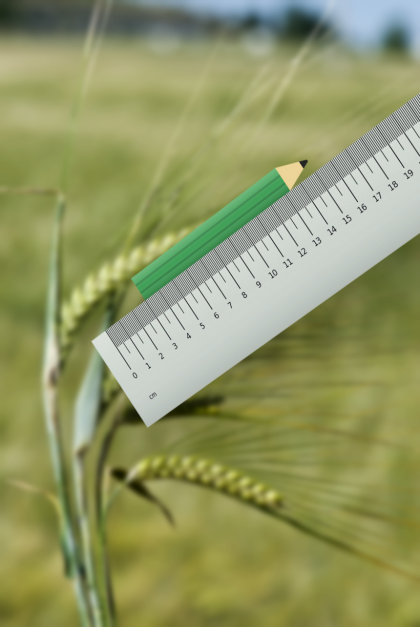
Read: 12cm
